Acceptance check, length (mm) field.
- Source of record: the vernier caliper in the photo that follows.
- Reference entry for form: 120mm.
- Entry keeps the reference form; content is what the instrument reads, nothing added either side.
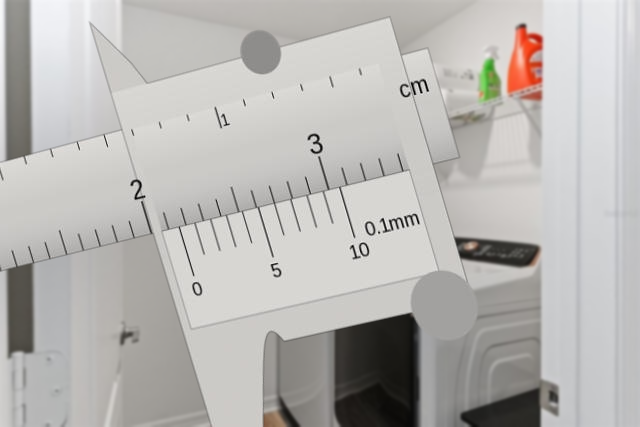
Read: 21.6mm
